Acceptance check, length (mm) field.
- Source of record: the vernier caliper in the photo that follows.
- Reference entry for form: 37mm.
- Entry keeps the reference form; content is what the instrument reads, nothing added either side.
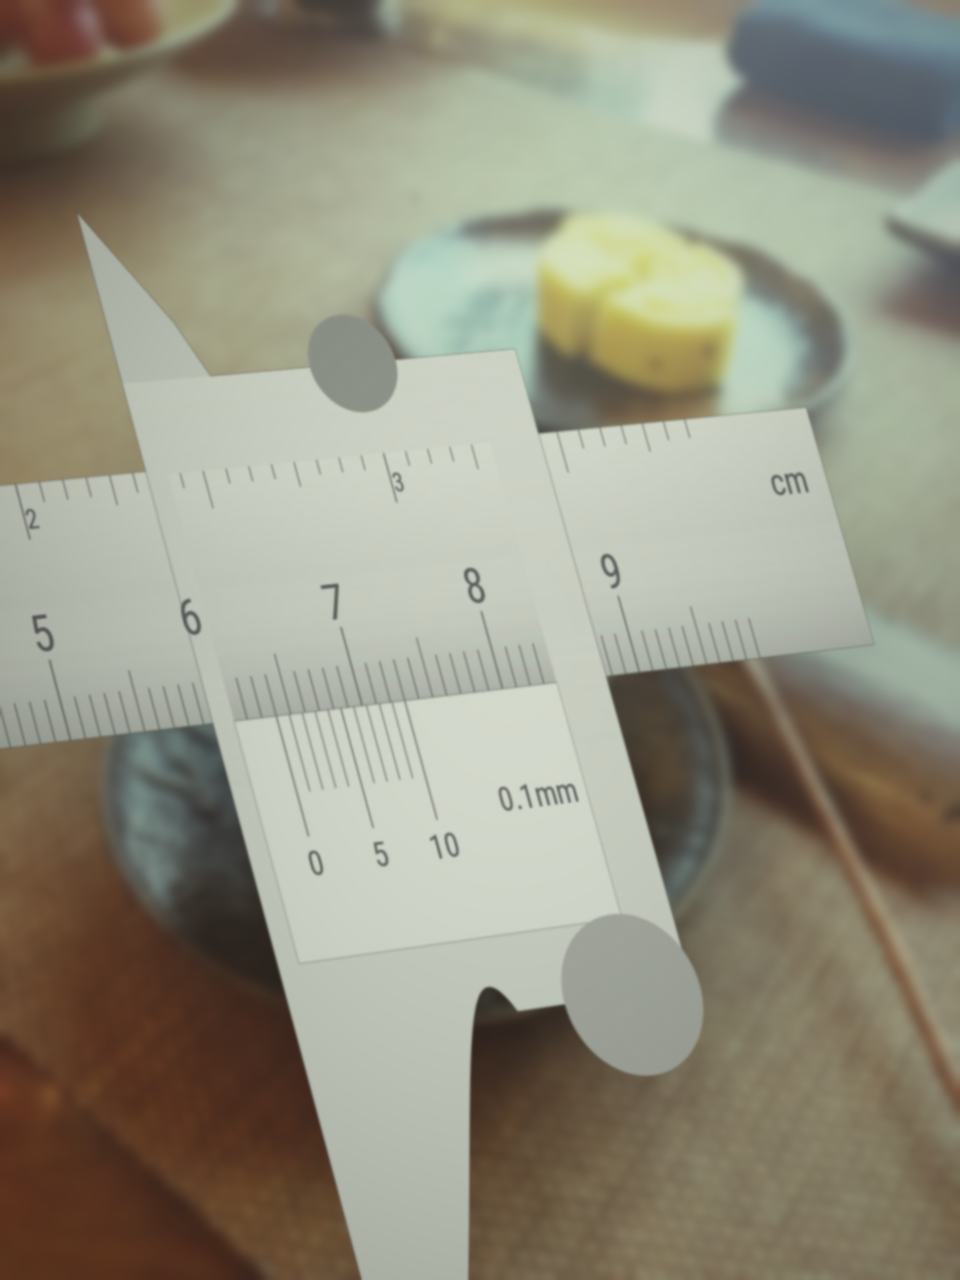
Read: 64.0mm
